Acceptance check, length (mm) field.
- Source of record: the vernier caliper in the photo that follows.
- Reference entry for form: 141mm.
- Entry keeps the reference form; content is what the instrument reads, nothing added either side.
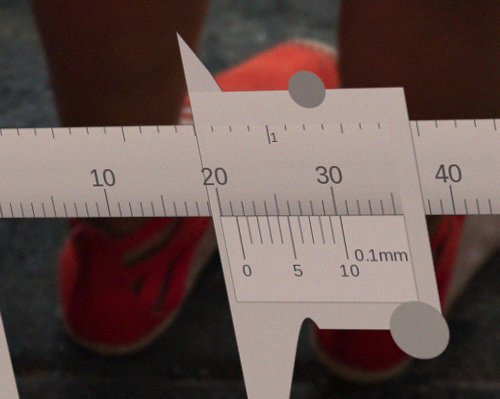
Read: 21.3mm
